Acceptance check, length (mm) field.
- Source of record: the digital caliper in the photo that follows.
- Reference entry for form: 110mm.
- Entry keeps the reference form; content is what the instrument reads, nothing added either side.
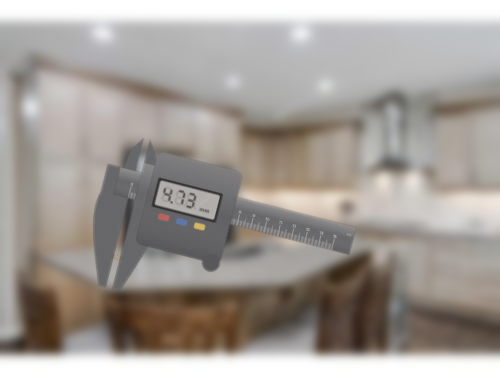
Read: 4.73mm
